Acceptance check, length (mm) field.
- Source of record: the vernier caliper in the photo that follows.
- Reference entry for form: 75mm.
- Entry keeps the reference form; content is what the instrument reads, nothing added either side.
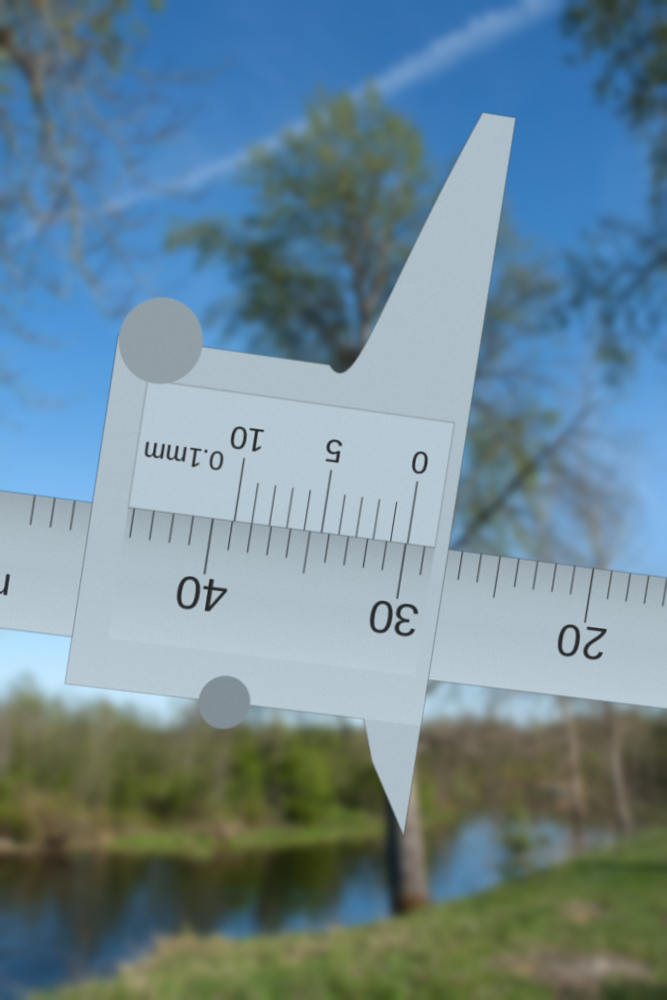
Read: 29.9mm
